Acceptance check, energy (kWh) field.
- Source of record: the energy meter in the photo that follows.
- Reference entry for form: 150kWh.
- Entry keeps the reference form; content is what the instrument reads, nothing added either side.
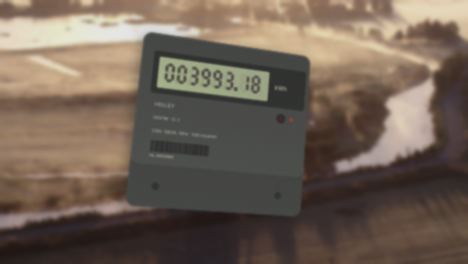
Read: 3993.18kWh
